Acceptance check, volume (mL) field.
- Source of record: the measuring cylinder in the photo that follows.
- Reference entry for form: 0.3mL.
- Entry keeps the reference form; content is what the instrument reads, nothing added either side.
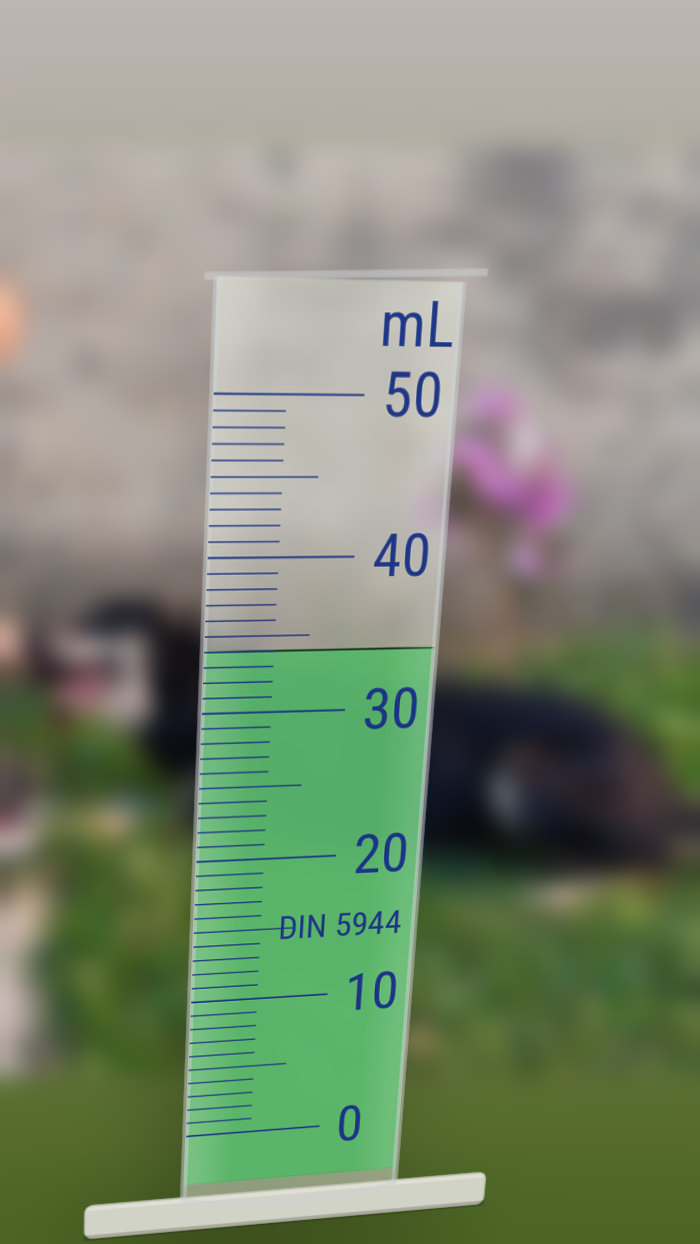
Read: 34mL
